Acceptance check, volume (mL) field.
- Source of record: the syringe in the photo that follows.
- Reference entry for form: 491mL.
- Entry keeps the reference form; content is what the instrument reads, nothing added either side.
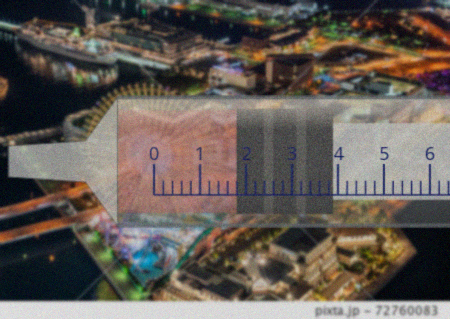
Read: 1.8mL
